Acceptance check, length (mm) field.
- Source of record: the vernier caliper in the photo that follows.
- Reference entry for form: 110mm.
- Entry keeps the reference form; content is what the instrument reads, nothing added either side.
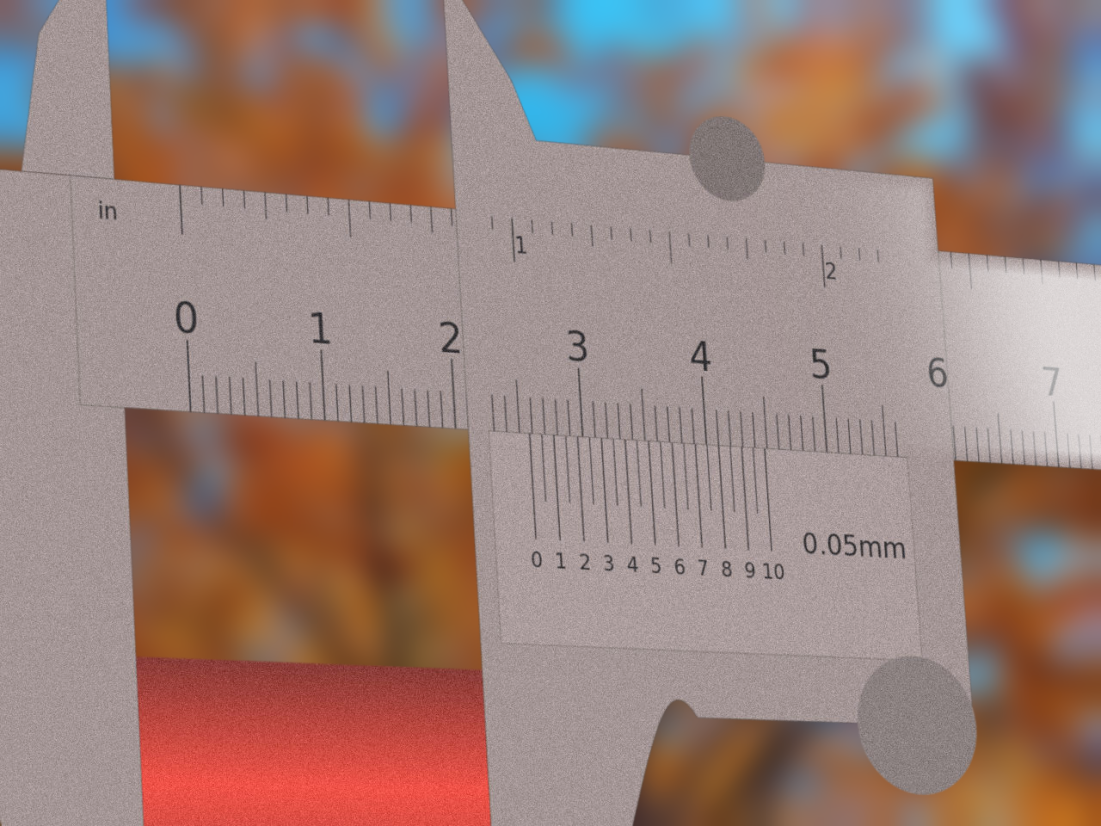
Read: 25.8mm
